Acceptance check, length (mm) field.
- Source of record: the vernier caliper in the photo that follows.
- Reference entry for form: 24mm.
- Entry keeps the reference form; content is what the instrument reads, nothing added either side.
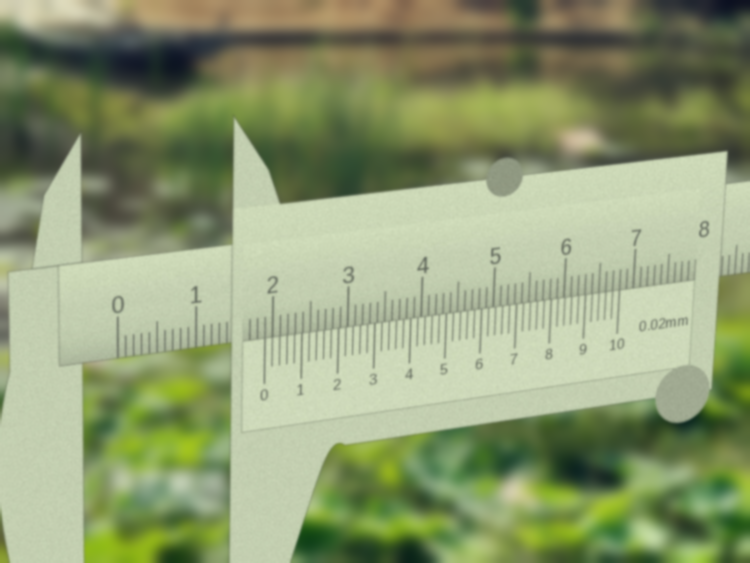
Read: 19.0mm
